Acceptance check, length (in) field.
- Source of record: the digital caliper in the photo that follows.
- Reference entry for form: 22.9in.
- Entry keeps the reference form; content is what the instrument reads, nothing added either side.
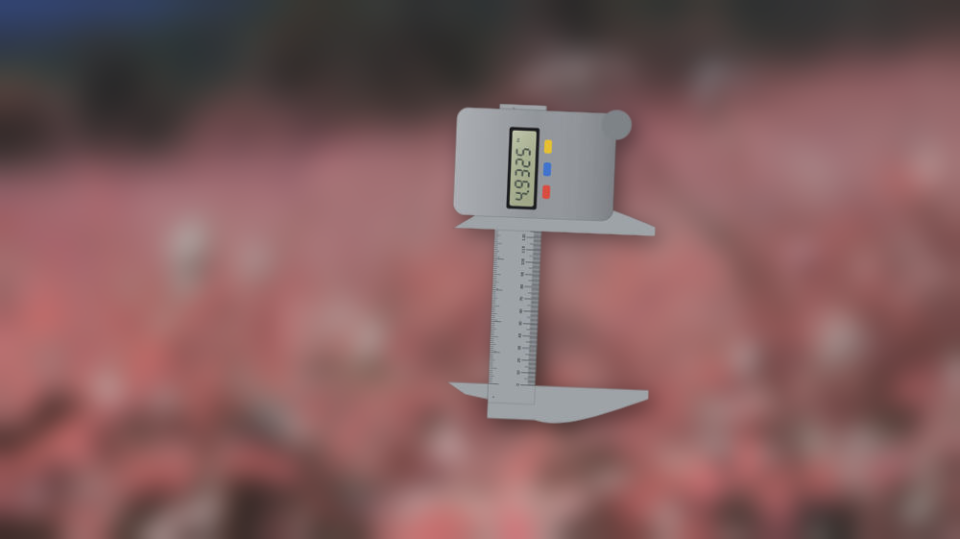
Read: 4.9325in
